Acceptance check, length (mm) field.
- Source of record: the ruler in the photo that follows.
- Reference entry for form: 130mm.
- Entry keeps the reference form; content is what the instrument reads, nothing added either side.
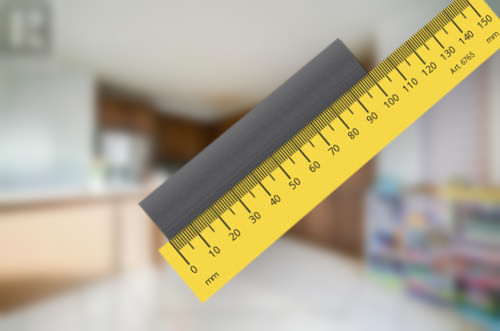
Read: 100mm
